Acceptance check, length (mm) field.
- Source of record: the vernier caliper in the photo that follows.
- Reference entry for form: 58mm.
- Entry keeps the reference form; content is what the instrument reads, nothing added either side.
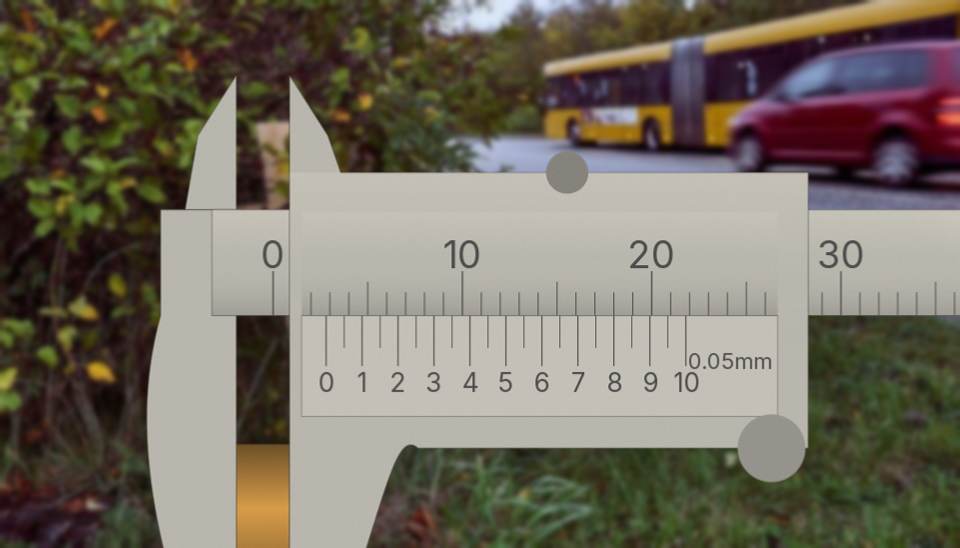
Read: 2.8mm
